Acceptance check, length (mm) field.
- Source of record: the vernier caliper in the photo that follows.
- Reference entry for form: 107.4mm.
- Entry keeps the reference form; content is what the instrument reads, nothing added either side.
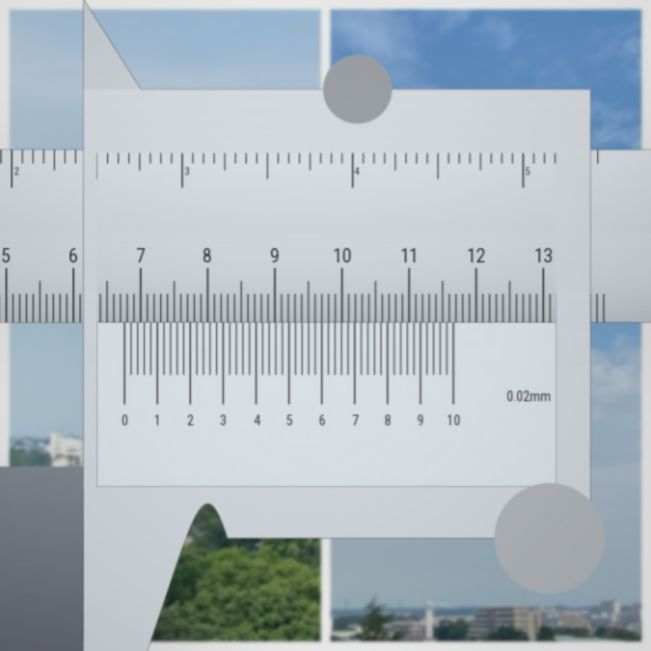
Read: 67.6mm
